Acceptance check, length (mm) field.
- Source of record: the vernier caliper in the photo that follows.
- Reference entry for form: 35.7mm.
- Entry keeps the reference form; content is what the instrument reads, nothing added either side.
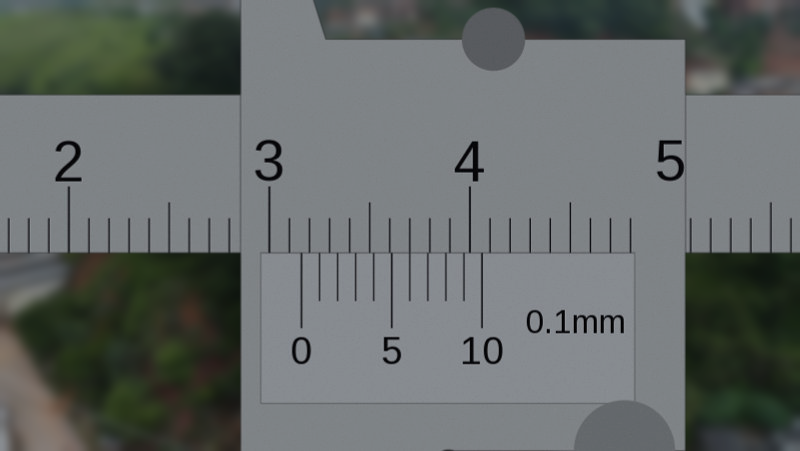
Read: 31.6mm
